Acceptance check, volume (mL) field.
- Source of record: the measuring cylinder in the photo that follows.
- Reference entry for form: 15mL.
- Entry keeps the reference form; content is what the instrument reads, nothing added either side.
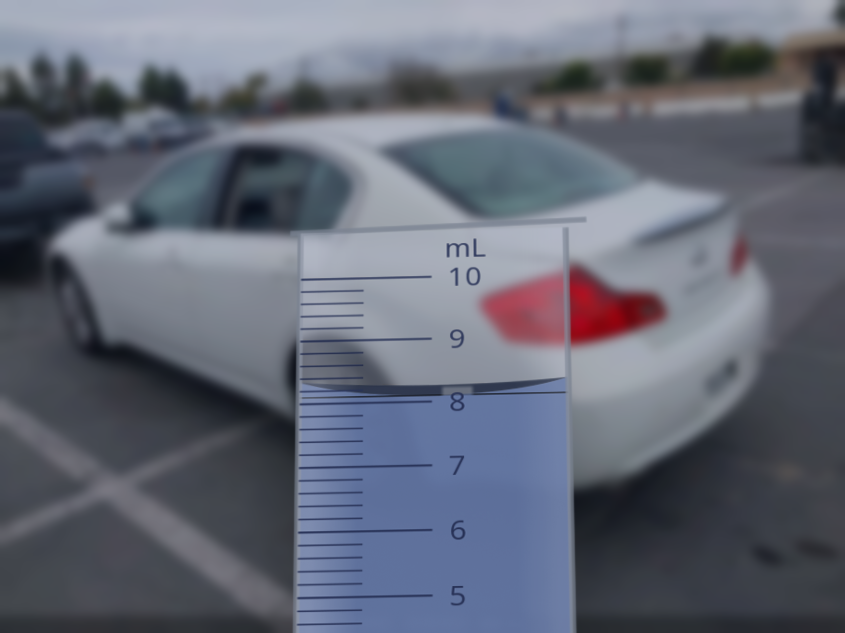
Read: 8.1mL
